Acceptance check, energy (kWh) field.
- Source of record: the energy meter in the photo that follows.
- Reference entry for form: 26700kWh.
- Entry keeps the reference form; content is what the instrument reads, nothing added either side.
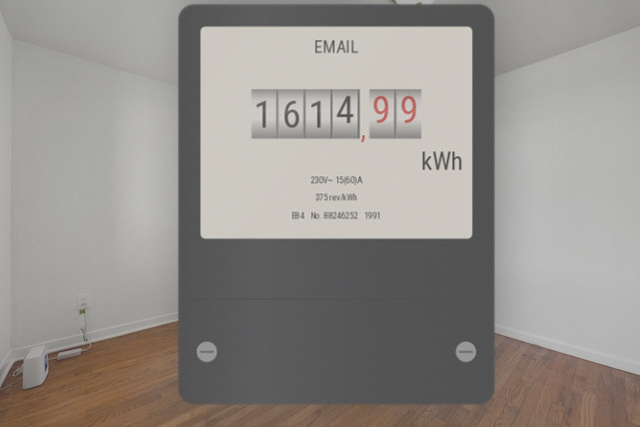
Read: 1614.99kWh
